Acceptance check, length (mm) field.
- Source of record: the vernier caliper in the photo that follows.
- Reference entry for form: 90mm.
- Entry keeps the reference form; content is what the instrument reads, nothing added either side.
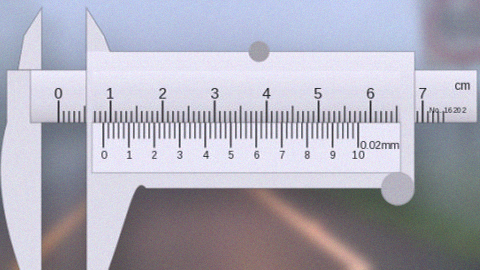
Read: 8.6mm
